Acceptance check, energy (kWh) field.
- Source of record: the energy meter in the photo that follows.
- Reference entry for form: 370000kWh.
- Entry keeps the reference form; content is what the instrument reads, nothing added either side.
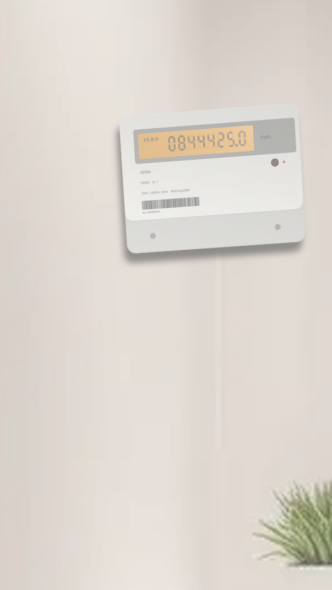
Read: 844425.0kWh
